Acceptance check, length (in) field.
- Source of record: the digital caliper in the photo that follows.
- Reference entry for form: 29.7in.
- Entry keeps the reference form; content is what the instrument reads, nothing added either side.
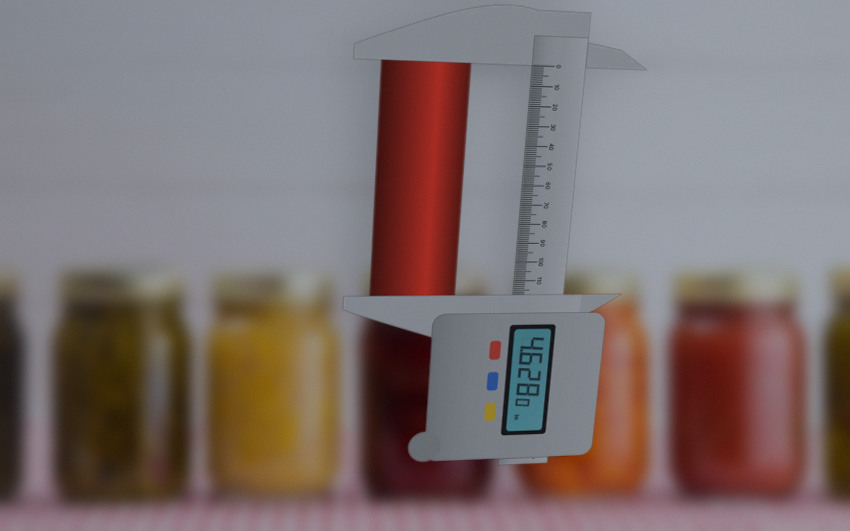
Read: 4.6280in
